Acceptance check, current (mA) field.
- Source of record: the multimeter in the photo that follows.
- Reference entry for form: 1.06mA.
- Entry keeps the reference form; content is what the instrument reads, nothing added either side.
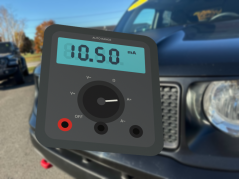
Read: 10.50mA
